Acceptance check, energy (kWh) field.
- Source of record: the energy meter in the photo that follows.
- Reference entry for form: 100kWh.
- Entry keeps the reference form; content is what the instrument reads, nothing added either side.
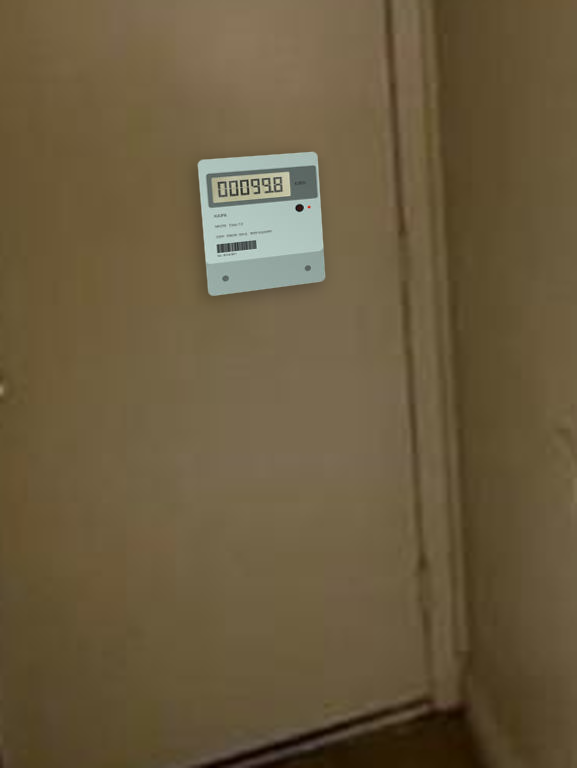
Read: 99.8kWh
